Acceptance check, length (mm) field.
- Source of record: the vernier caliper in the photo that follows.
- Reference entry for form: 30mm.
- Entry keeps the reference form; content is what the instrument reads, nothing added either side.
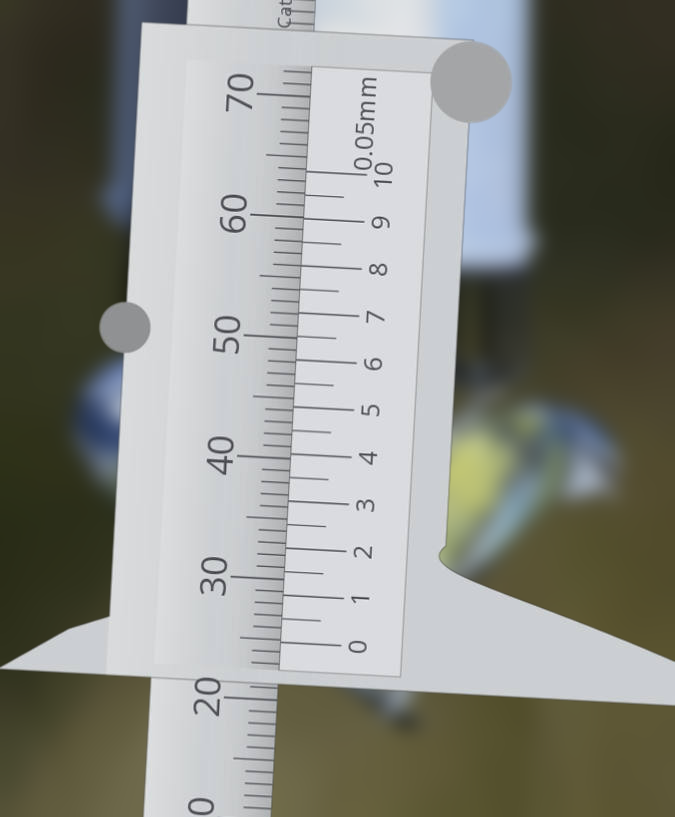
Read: 24.8mm
